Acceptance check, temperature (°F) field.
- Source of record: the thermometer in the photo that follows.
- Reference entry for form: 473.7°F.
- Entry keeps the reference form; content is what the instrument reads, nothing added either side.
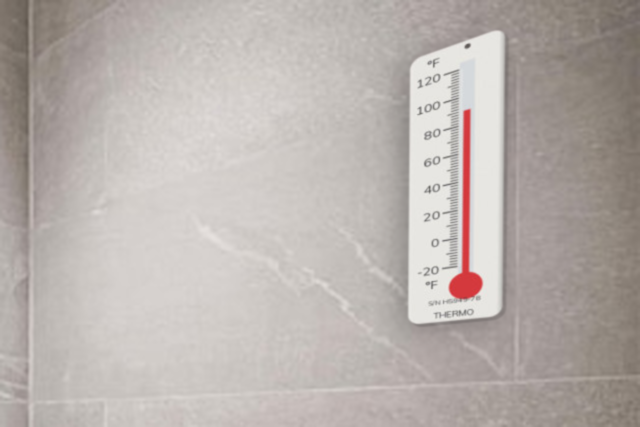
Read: 90°F
